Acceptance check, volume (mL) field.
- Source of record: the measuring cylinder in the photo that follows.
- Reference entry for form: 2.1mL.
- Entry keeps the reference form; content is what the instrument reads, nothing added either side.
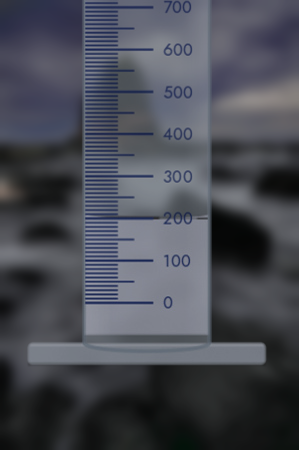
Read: 200mL
